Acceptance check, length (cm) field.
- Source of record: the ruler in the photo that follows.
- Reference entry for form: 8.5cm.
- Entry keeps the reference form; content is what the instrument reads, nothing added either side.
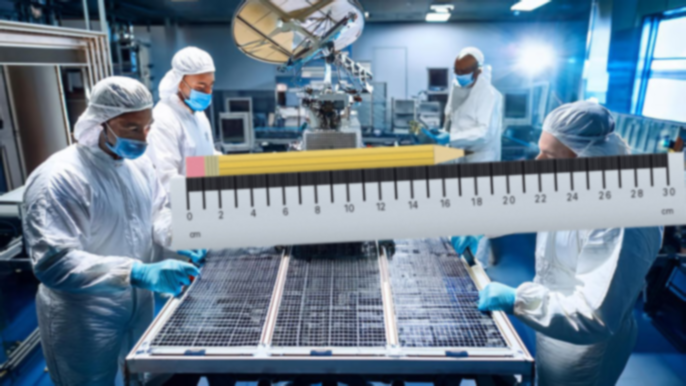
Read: 18cm
